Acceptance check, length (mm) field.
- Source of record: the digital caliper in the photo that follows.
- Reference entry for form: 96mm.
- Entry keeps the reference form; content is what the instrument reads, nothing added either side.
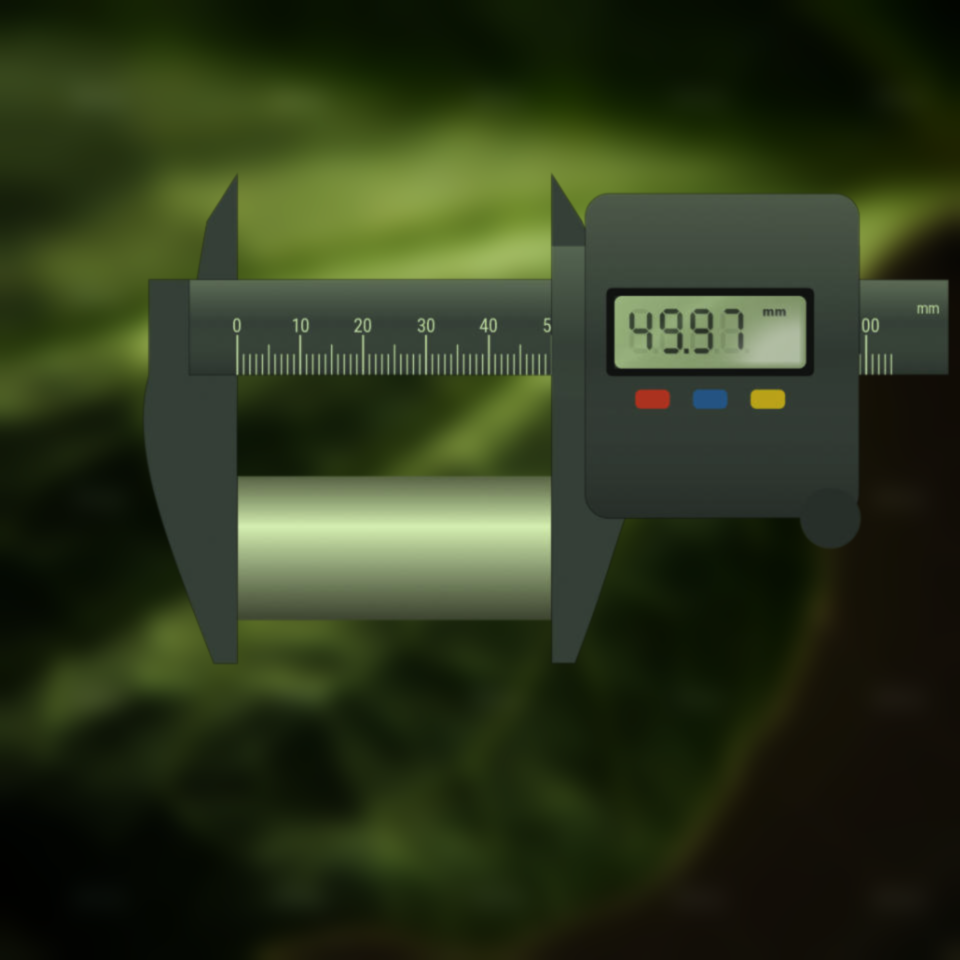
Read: 49.97mm
